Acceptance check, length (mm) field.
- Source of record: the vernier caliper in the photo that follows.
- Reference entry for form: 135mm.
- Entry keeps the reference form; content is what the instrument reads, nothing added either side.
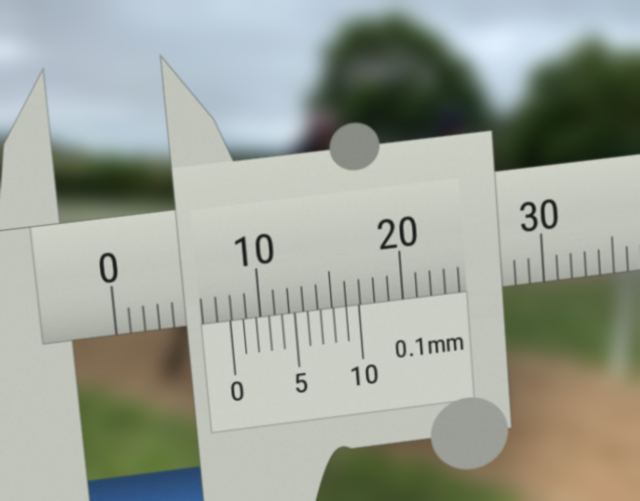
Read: 7.9mm
